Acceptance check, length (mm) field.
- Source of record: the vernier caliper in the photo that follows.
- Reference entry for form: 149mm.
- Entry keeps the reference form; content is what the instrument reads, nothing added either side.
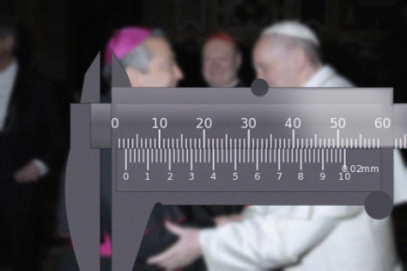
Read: 2.5mm
